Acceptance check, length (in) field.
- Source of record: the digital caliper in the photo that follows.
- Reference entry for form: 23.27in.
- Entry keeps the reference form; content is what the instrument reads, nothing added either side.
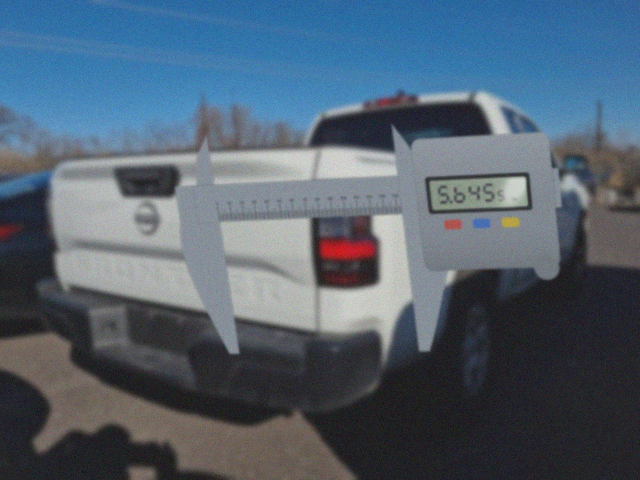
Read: 5.6455in
